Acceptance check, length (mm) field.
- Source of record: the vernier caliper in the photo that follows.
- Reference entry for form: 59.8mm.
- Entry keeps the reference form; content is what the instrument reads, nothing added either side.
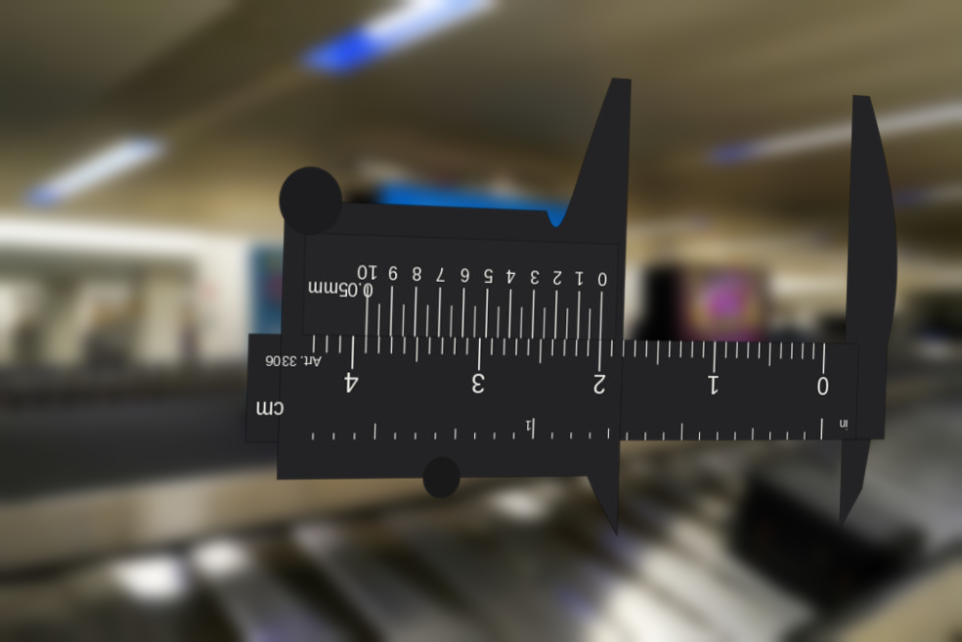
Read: 20.0mm
